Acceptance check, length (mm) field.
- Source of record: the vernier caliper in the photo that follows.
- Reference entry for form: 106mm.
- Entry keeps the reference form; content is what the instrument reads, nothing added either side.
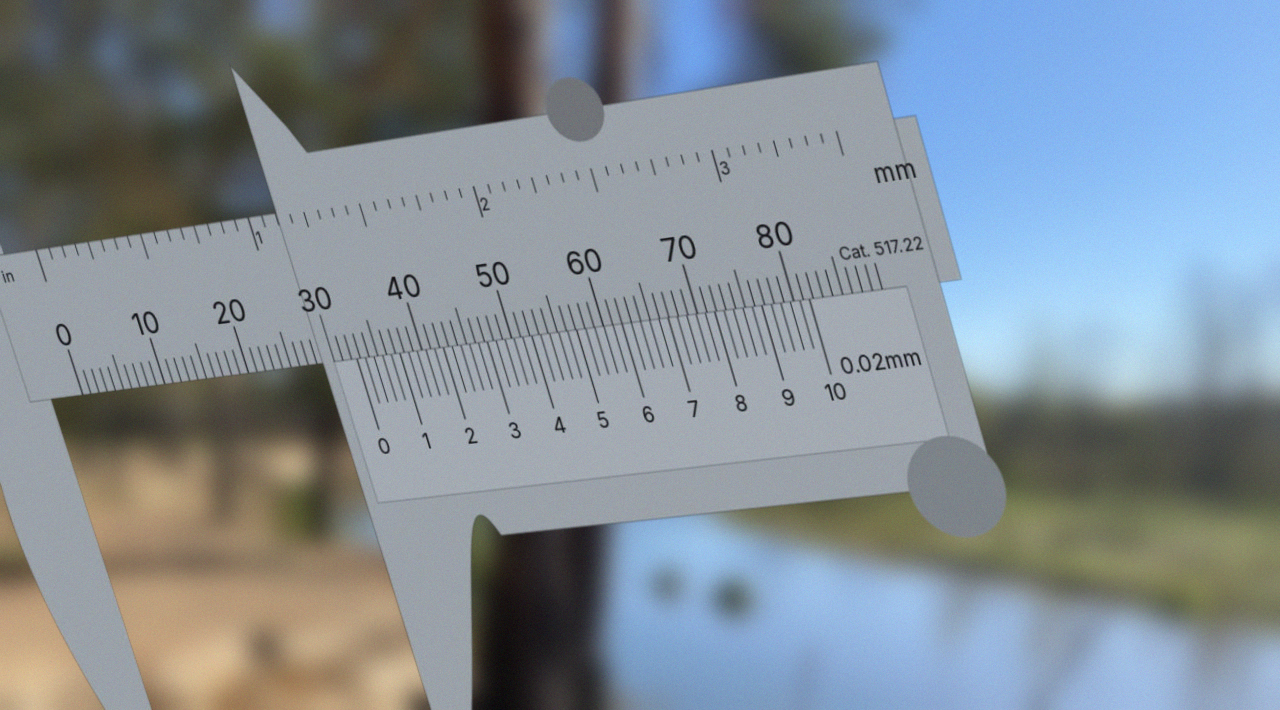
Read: 32.6mm
